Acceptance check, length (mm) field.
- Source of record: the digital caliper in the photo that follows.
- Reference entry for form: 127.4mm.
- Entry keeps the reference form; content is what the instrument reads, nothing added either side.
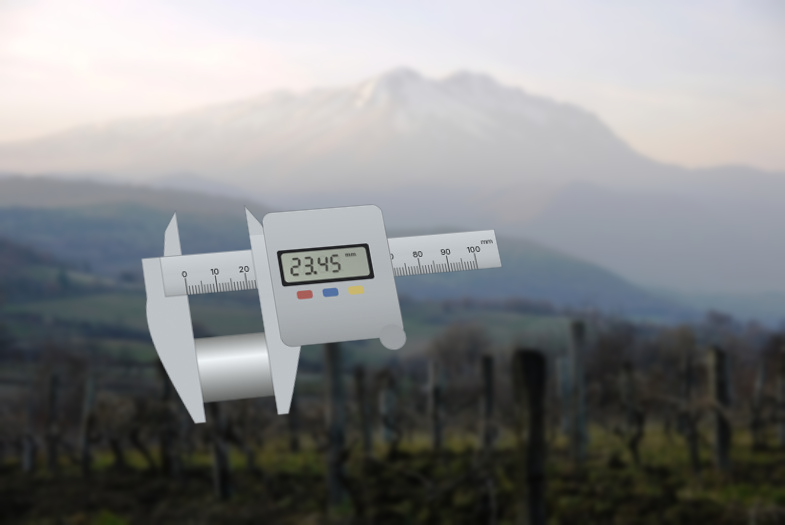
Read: 23.45mm
